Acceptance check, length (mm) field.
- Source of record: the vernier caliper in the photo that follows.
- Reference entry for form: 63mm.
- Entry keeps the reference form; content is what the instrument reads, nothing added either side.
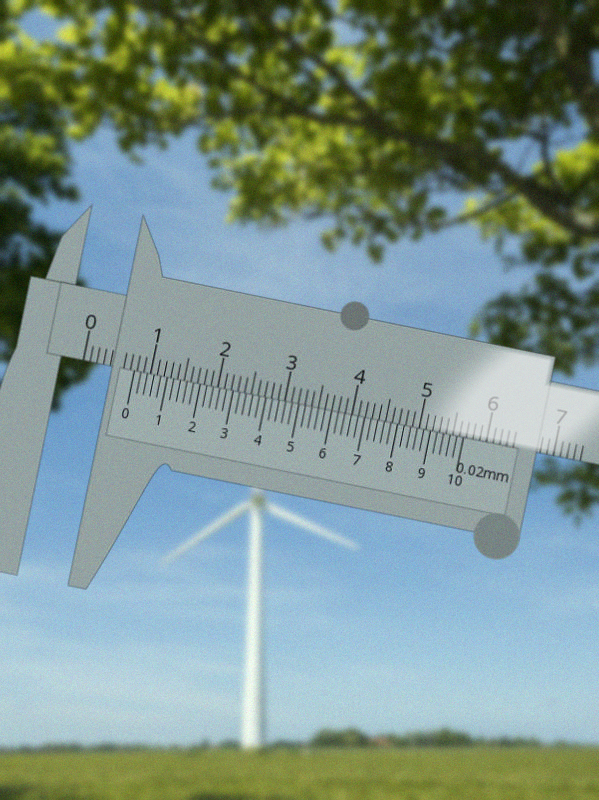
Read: 7.6mm
